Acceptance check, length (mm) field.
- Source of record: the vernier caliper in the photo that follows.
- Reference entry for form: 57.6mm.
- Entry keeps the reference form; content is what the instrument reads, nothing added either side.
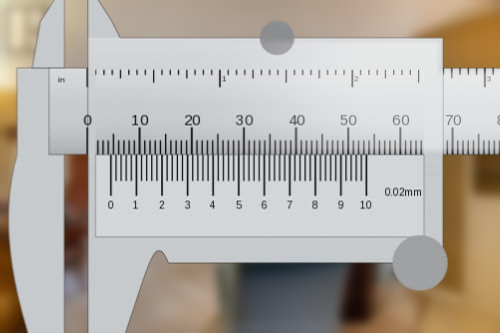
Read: 4.5mm
